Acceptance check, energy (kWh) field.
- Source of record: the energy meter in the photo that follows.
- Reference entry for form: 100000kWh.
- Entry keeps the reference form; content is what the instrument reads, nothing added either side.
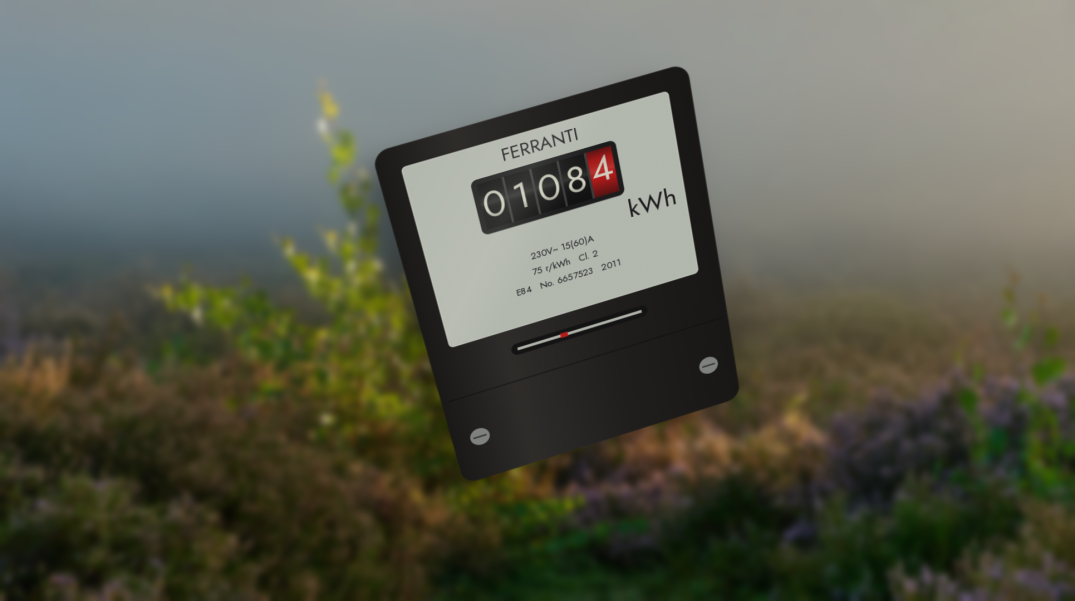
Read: 108.4kWh
